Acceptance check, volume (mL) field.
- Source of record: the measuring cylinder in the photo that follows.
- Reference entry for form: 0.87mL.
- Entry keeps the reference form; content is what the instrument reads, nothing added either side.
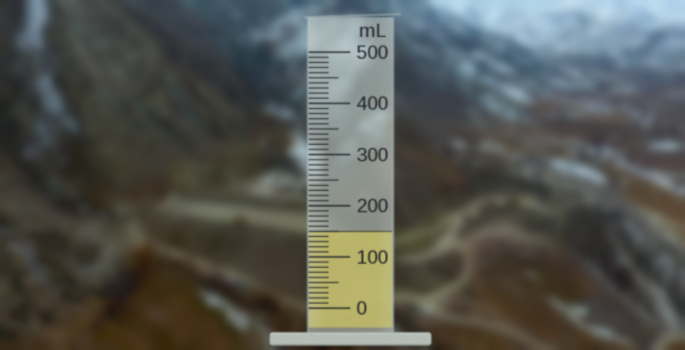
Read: 150mL
